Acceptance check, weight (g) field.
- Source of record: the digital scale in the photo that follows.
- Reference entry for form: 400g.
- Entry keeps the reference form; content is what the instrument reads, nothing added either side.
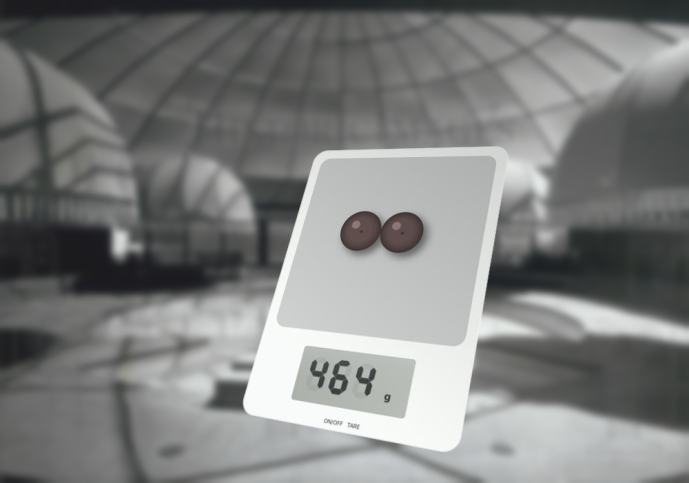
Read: 464g
